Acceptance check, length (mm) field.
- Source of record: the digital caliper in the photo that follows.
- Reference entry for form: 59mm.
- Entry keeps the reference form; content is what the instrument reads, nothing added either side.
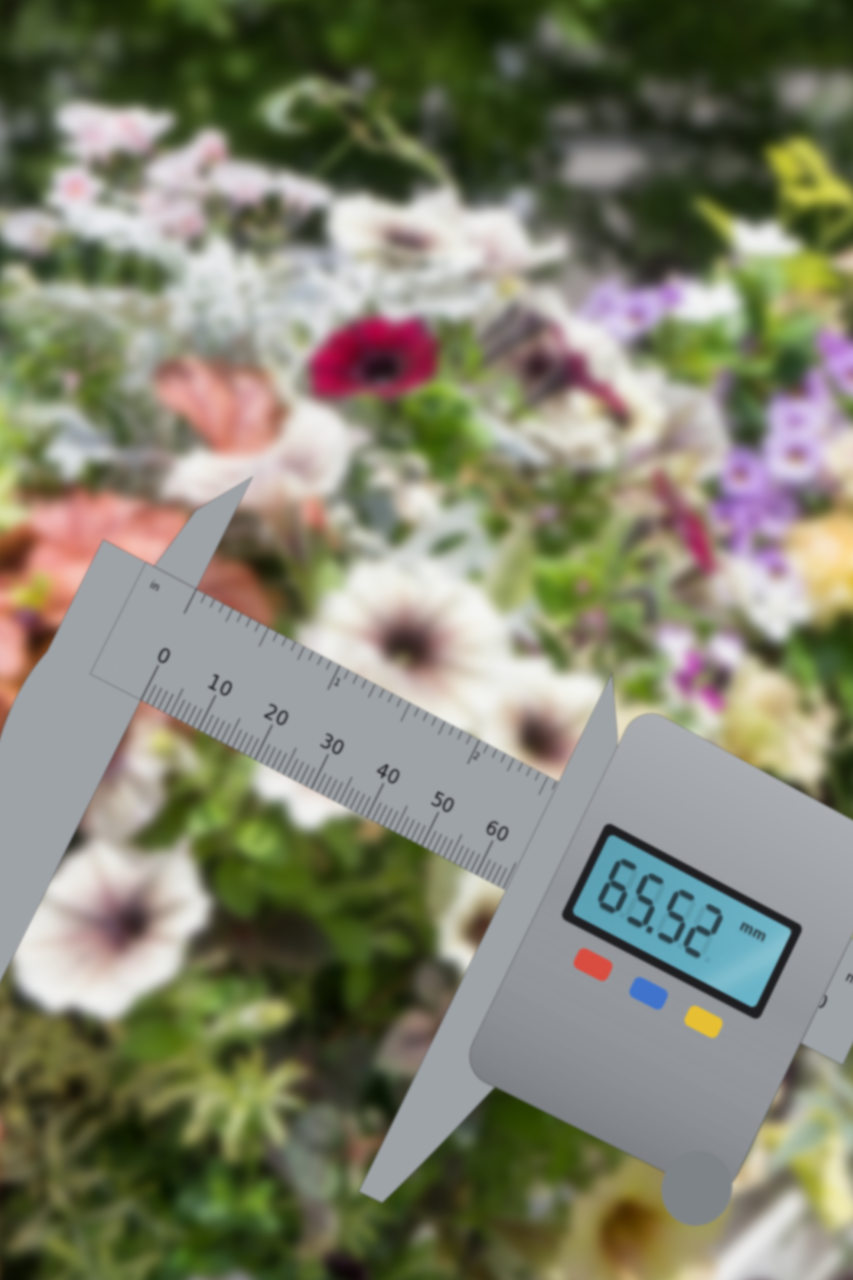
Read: 65.52mm
